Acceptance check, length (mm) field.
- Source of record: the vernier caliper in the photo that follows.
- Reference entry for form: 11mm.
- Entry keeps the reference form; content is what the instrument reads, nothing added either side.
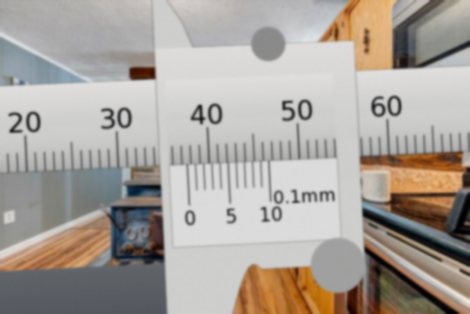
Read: 37.6mm
